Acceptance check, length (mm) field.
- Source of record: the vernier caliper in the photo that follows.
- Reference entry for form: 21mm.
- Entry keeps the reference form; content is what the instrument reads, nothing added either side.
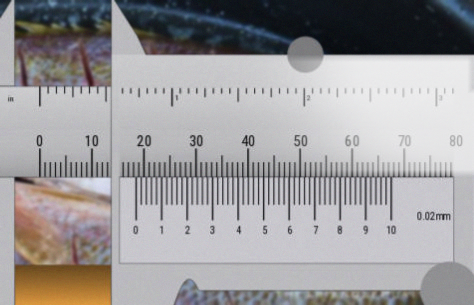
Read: 18.5mm
